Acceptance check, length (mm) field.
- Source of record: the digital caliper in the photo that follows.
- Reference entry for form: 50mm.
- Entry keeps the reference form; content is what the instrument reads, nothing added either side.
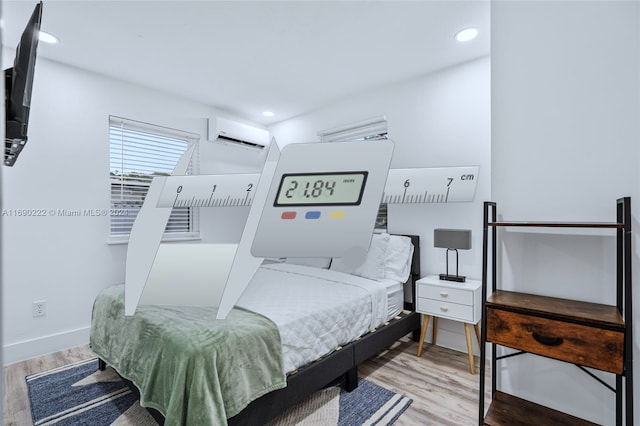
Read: 21.84mm
